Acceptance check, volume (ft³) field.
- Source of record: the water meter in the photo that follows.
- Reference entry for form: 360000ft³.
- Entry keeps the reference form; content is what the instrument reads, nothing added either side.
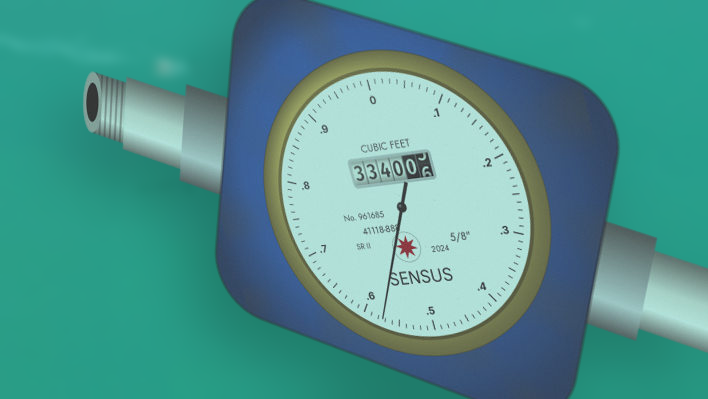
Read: 334005.57ft³
